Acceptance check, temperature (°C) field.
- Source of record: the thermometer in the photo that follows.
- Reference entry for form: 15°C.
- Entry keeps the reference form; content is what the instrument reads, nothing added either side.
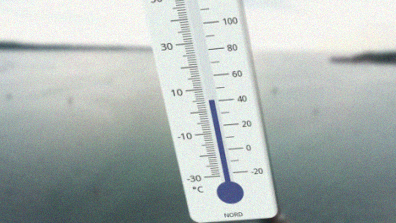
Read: 5°C
